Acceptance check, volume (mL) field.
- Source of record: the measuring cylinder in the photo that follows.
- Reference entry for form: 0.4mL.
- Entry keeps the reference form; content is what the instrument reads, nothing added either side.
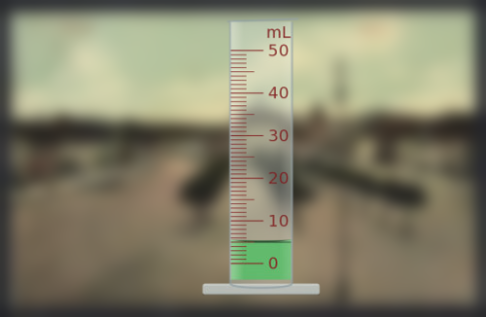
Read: 5mL
